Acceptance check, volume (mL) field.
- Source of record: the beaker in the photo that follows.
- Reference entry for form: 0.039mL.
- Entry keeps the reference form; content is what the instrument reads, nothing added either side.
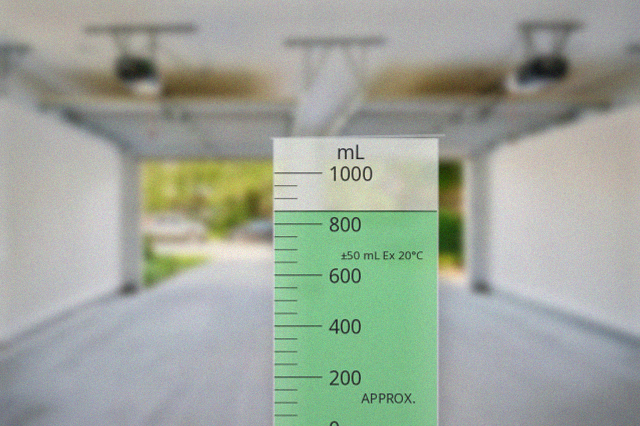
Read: 850mL
